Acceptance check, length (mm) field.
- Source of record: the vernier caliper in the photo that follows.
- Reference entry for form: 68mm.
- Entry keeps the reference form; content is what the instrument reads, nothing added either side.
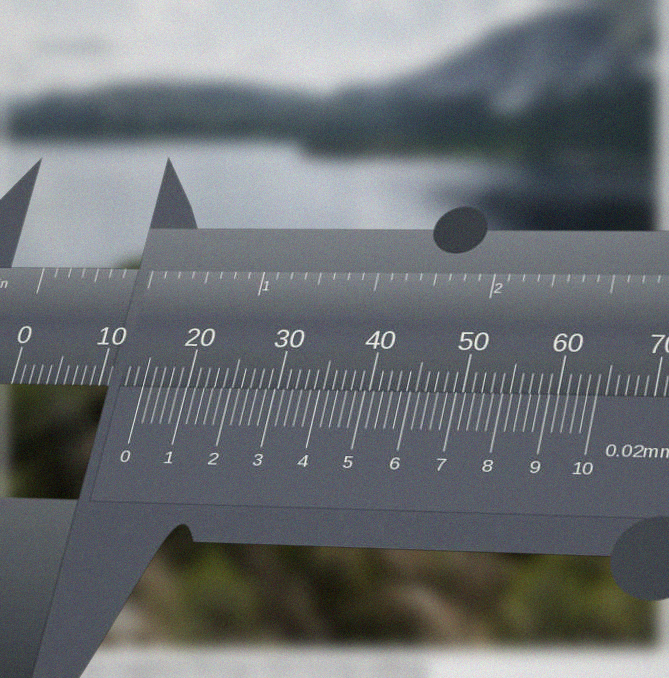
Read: 15.0mm
